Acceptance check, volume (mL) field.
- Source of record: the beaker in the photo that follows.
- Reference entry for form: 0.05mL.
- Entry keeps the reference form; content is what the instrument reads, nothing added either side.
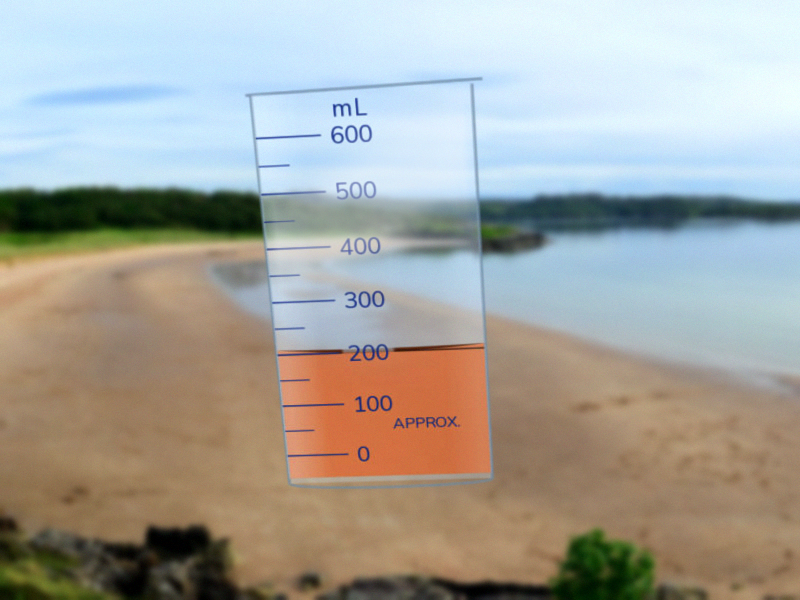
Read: 200mL
